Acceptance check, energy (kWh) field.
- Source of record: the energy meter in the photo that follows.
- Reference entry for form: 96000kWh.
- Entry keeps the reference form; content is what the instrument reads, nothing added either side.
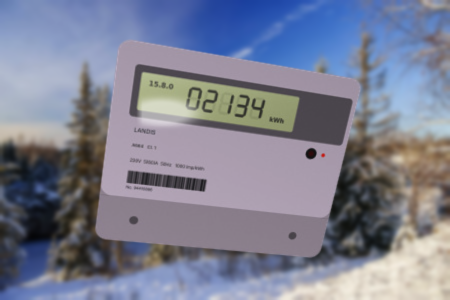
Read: 2134kWh
